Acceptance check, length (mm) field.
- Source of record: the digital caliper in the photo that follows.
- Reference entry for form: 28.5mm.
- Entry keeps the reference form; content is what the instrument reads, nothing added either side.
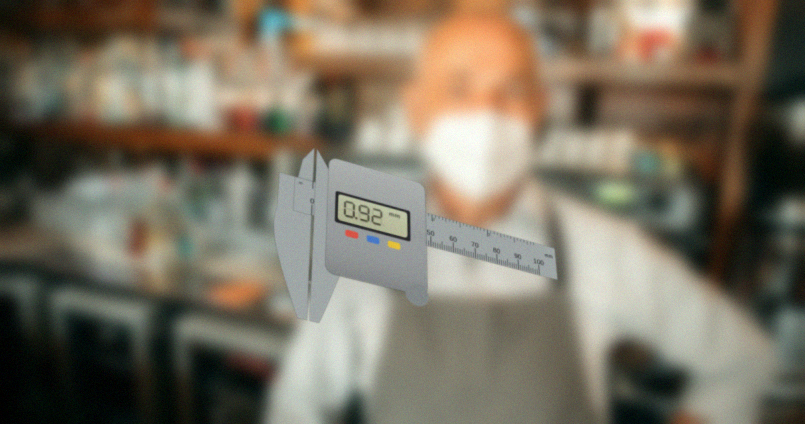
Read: 0.92mm
